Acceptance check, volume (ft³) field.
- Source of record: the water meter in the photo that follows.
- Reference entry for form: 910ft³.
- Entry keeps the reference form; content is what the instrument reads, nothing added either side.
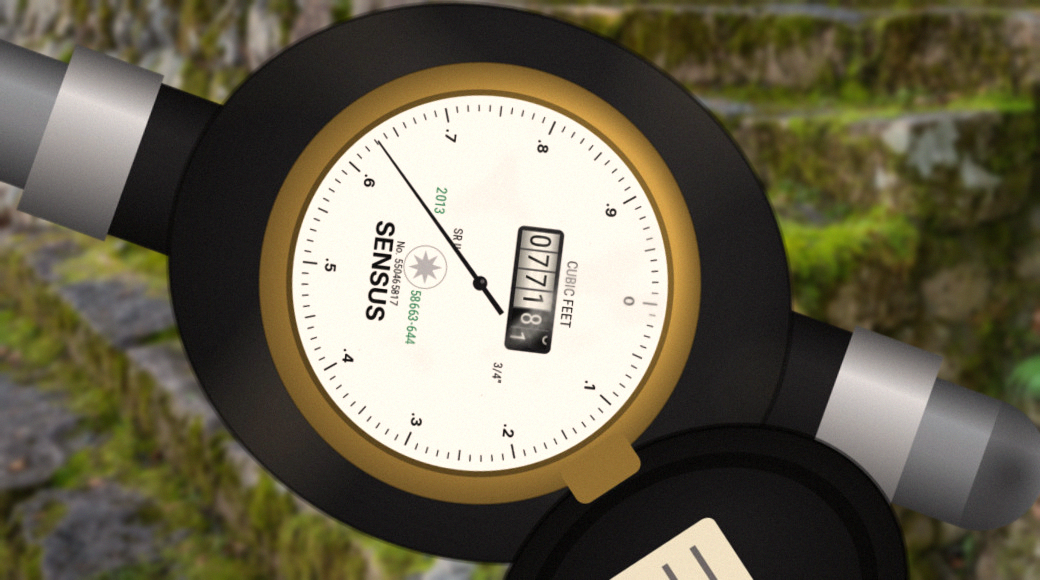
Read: 77180.63ft³
